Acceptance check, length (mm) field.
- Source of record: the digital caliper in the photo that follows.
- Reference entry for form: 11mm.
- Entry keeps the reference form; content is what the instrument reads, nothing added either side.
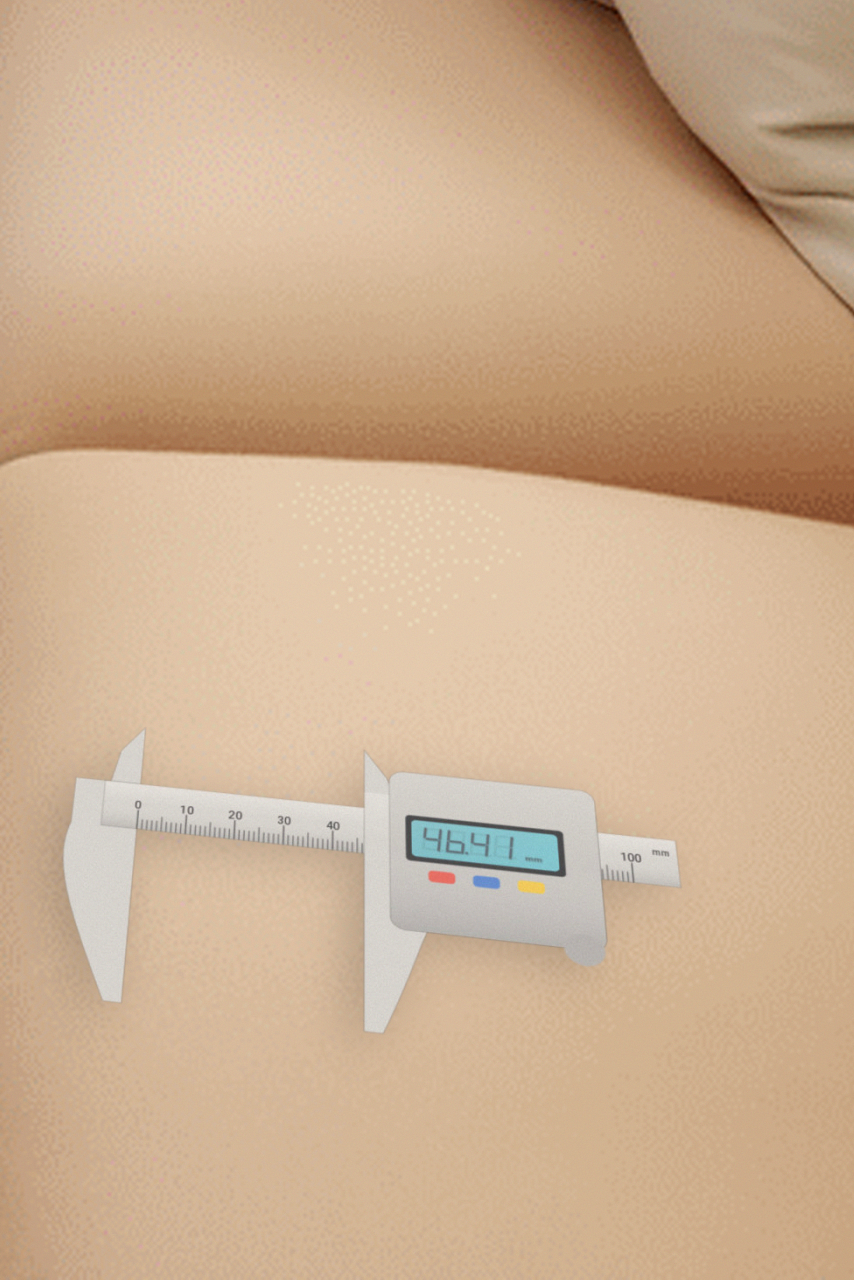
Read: 46.41mm
